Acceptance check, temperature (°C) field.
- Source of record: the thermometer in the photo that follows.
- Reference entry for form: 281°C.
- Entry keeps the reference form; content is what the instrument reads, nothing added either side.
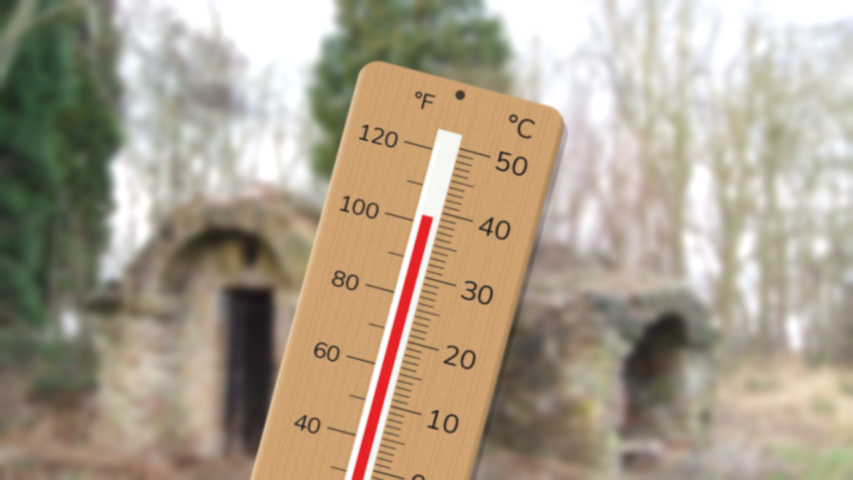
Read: 39°C
